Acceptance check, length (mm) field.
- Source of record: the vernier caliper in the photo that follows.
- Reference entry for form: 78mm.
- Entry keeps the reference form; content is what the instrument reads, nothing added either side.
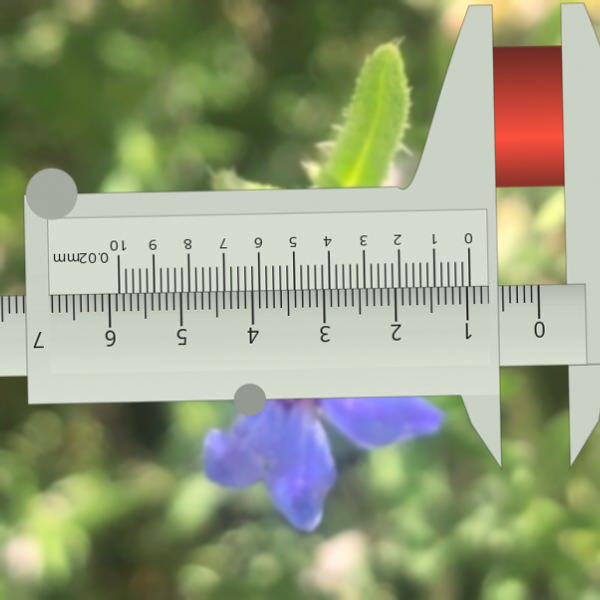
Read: 9.6mm
